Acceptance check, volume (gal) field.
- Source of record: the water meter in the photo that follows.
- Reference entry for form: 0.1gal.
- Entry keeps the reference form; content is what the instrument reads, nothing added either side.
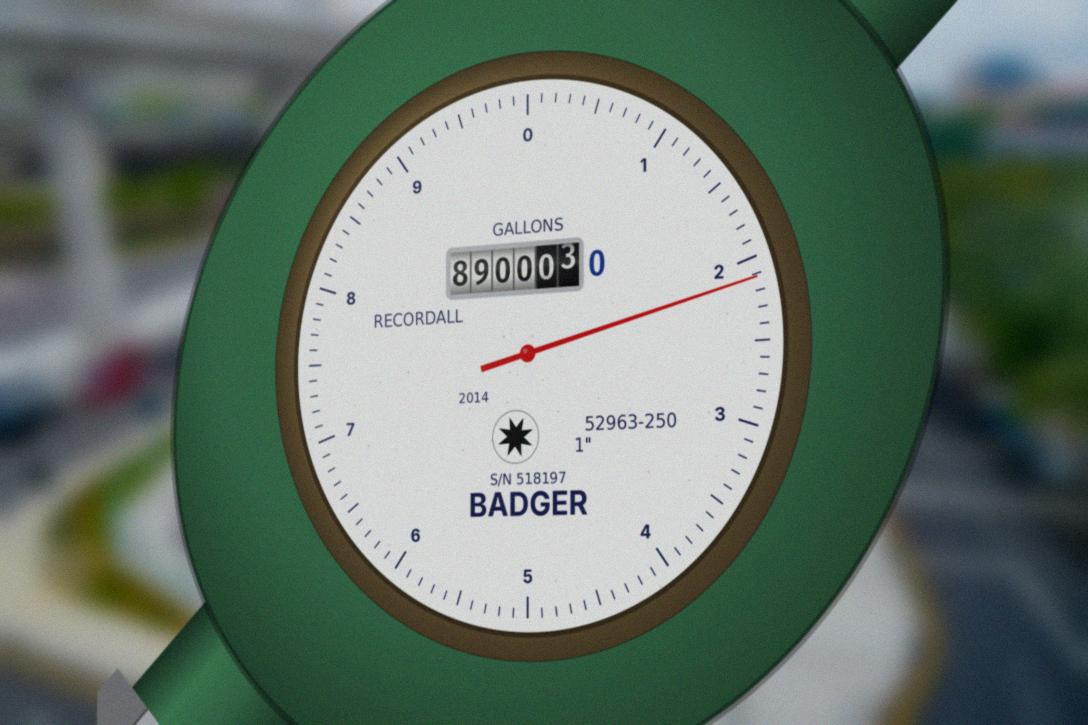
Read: 8900032.1gal
